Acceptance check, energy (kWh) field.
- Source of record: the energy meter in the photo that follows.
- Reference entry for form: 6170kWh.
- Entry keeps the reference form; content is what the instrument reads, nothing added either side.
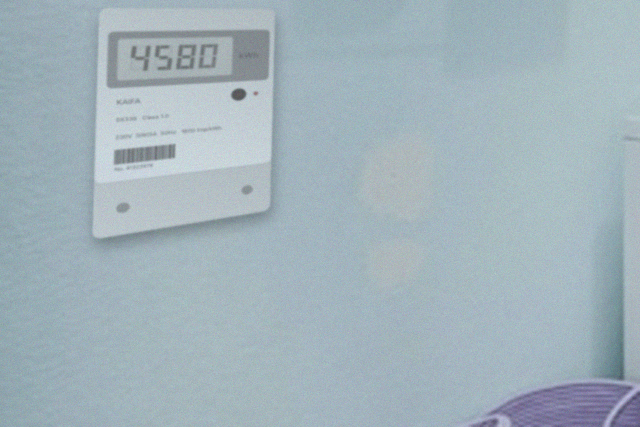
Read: 4580kWh
